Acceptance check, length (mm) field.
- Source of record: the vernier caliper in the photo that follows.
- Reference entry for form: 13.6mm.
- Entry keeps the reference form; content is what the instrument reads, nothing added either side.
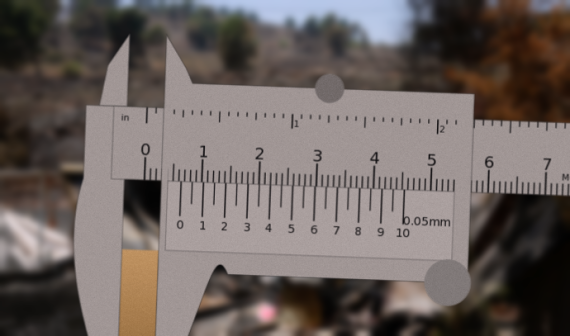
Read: 6.4mm
